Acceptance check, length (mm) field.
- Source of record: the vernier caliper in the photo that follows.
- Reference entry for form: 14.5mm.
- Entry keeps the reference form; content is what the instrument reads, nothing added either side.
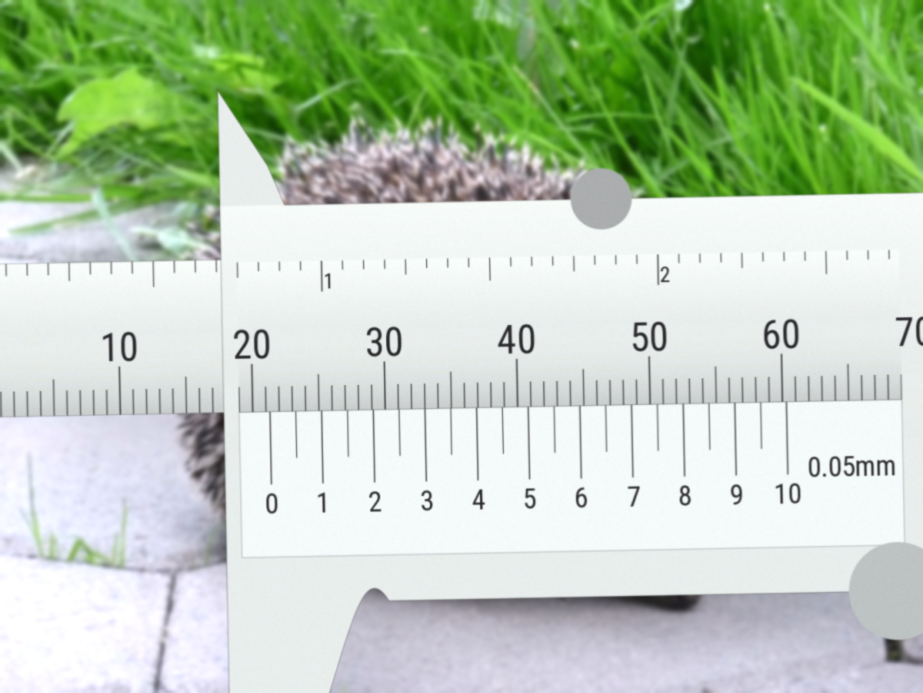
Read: 21.3mm
